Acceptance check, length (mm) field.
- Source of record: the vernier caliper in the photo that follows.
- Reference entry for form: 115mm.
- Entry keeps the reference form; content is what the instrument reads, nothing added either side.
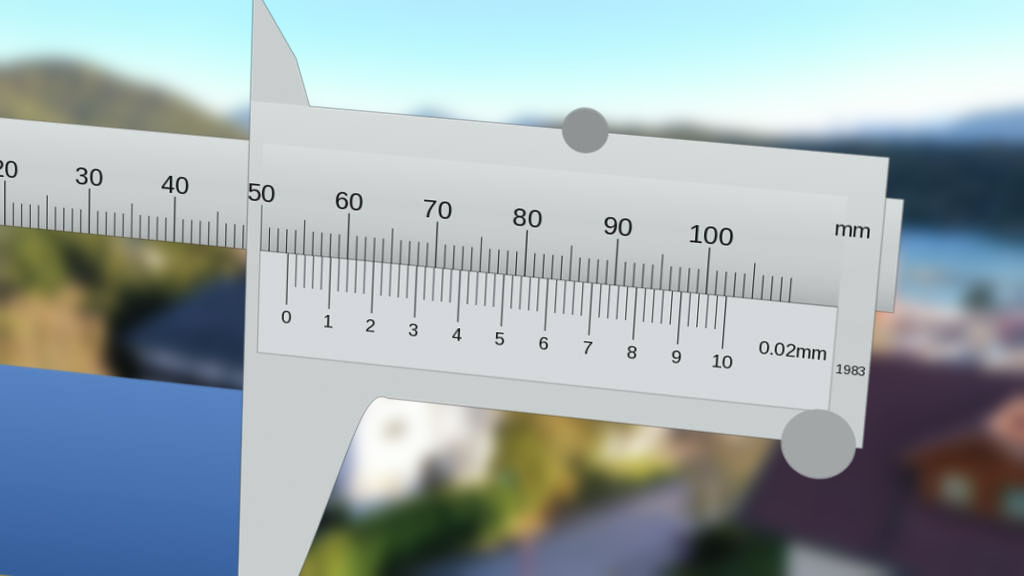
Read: 53.2mm
